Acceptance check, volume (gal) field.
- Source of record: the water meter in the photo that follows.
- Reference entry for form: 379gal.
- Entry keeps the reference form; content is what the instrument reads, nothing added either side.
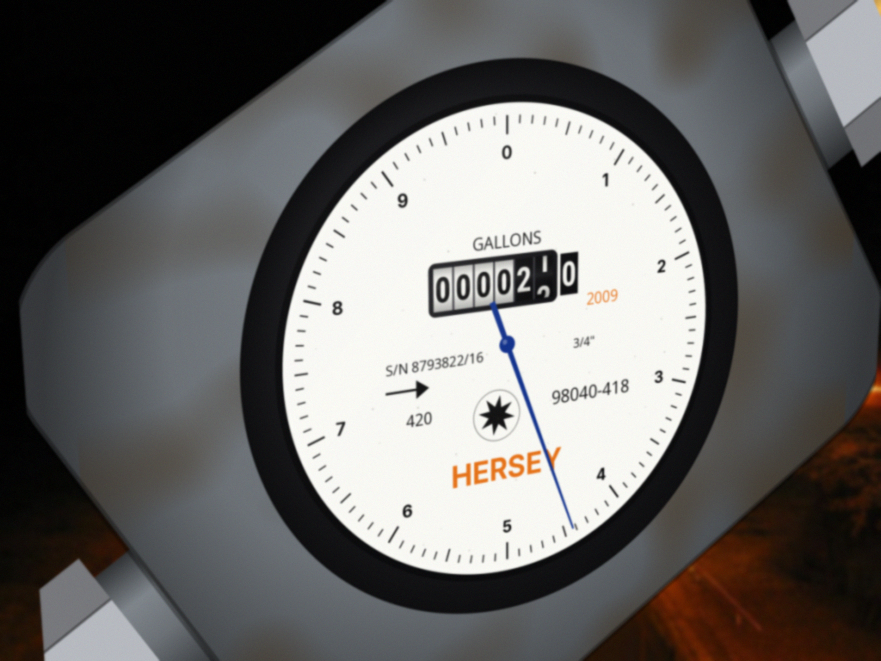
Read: 214.4gal
